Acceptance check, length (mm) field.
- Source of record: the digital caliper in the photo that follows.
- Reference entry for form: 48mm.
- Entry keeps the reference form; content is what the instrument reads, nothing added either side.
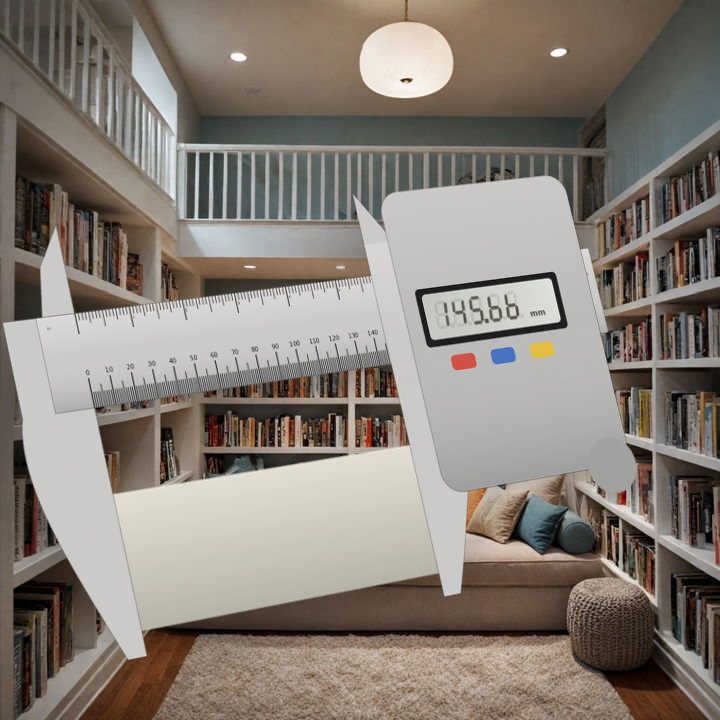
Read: 145.66mm
